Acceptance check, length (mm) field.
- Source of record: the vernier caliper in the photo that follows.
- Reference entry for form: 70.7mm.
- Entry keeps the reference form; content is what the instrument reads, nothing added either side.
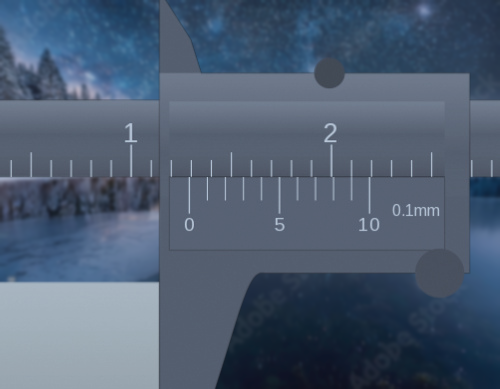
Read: 12.9mm
